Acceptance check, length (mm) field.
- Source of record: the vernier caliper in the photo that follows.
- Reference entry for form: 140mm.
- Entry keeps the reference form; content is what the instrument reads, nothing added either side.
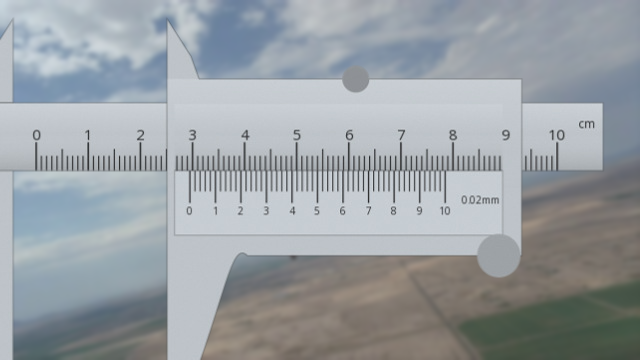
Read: 29.5mm
